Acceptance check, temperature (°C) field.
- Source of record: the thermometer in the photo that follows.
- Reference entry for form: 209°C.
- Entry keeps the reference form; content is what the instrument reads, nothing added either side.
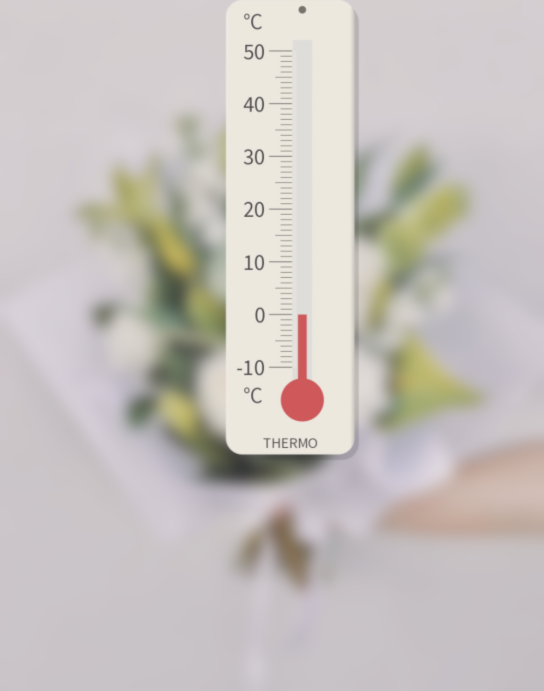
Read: 0°C
